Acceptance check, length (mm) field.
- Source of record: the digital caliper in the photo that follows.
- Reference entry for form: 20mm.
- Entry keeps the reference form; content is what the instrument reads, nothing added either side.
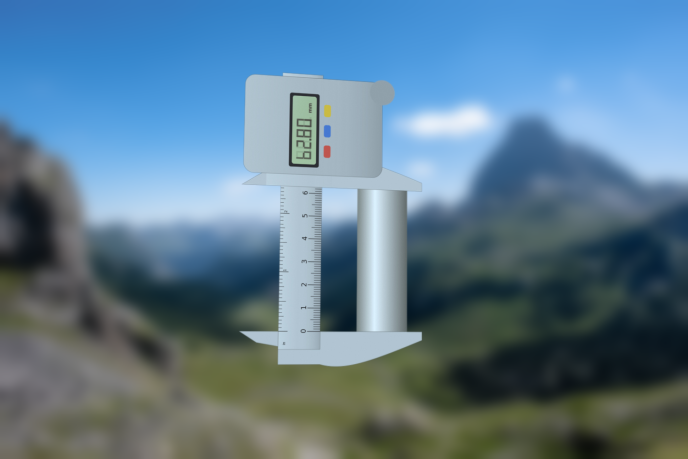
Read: 62.80mm
